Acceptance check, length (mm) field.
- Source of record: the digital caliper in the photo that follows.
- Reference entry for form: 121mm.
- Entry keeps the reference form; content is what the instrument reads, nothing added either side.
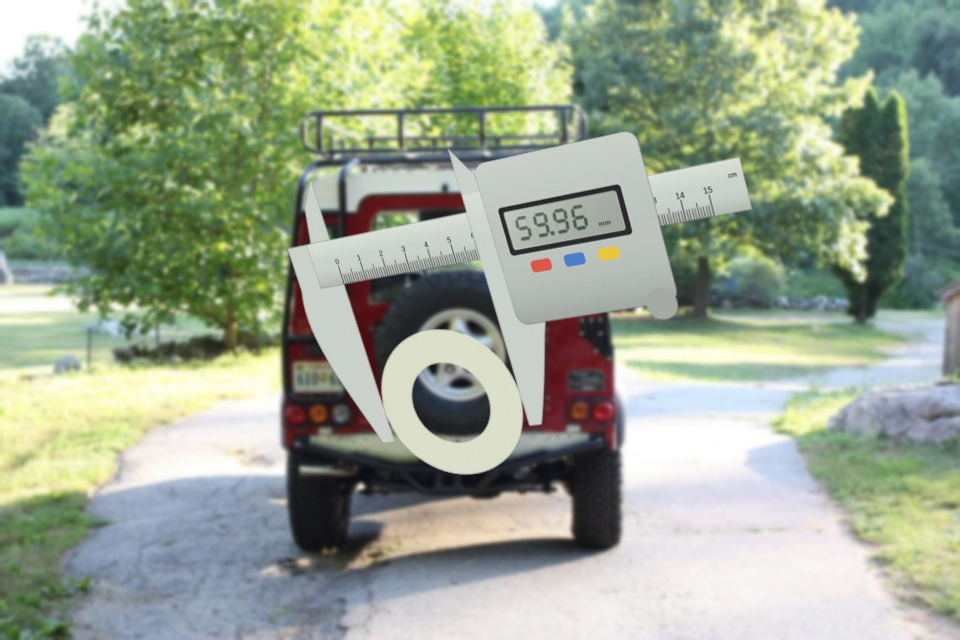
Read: 59.96mm
